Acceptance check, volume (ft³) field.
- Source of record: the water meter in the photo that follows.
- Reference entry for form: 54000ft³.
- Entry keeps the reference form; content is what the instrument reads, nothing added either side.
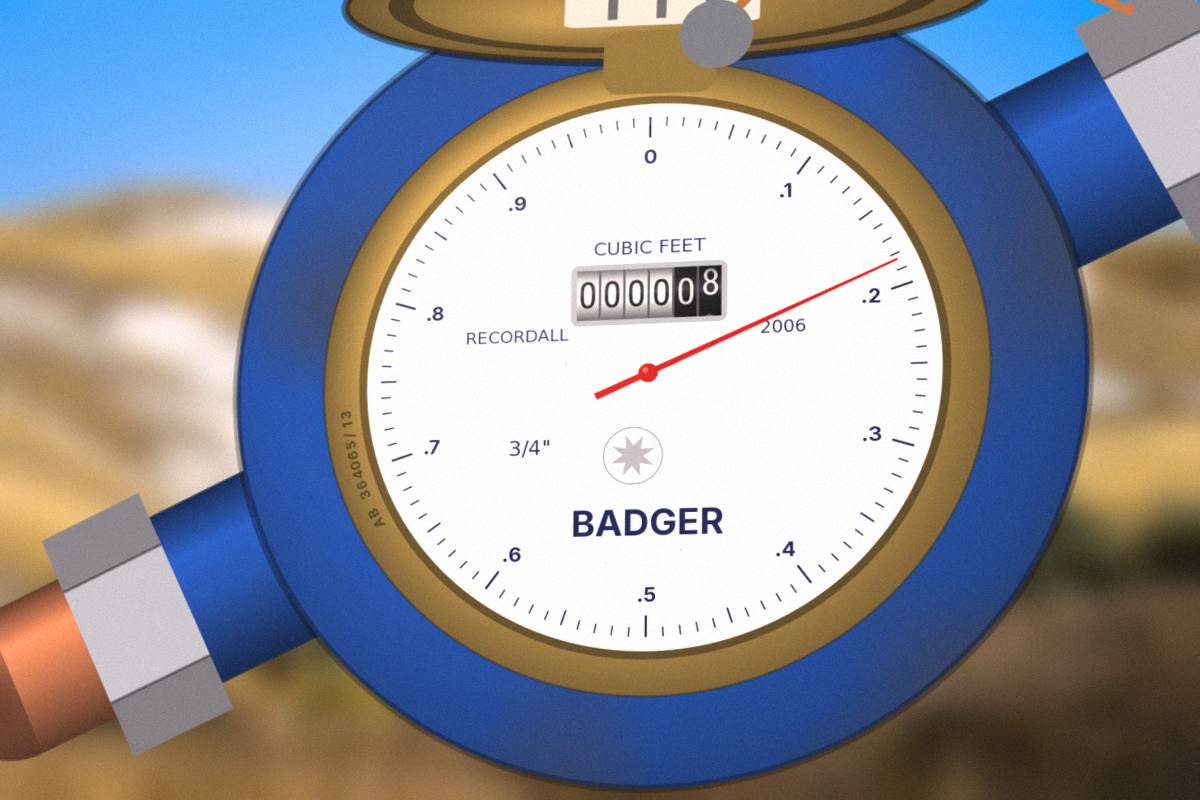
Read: 8.18ft³
